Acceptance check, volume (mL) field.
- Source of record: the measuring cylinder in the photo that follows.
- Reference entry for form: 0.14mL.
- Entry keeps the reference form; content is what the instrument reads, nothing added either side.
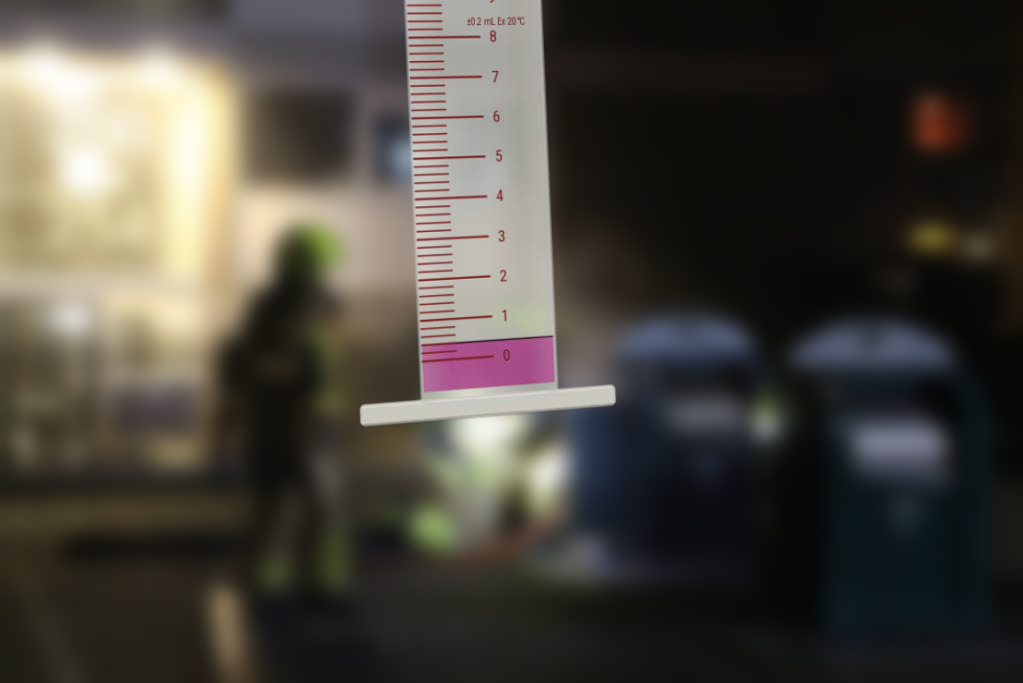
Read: 0.4mL
